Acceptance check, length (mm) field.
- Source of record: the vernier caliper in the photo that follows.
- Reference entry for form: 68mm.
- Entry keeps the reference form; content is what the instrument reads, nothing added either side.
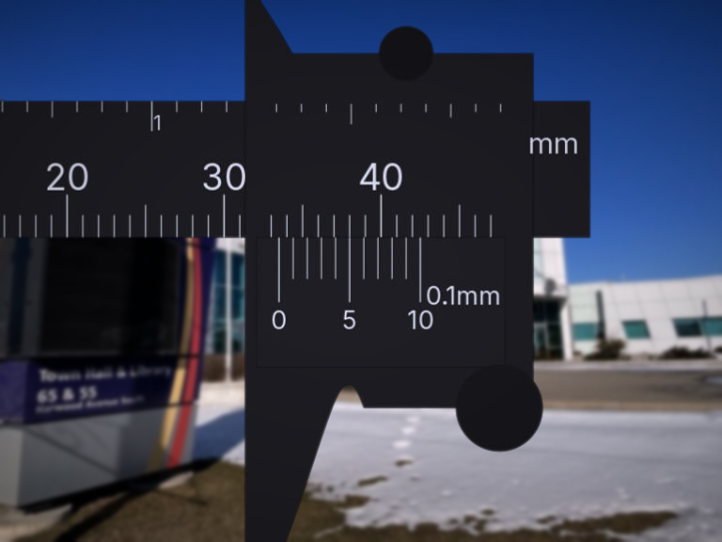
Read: 33.5mm
